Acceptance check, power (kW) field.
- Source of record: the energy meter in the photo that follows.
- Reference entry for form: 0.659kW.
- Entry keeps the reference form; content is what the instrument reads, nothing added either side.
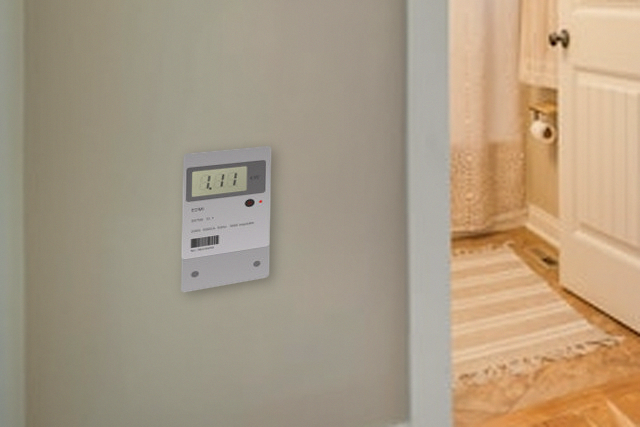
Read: 1.11kW
